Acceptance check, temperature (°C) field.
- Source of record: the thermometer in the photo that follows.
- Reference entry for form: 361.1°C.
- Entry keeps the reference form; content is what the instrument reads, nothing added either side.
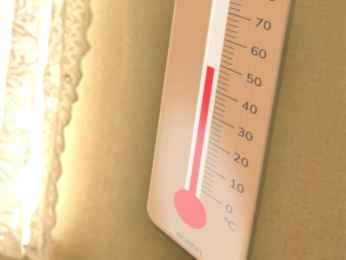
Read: 48°C
